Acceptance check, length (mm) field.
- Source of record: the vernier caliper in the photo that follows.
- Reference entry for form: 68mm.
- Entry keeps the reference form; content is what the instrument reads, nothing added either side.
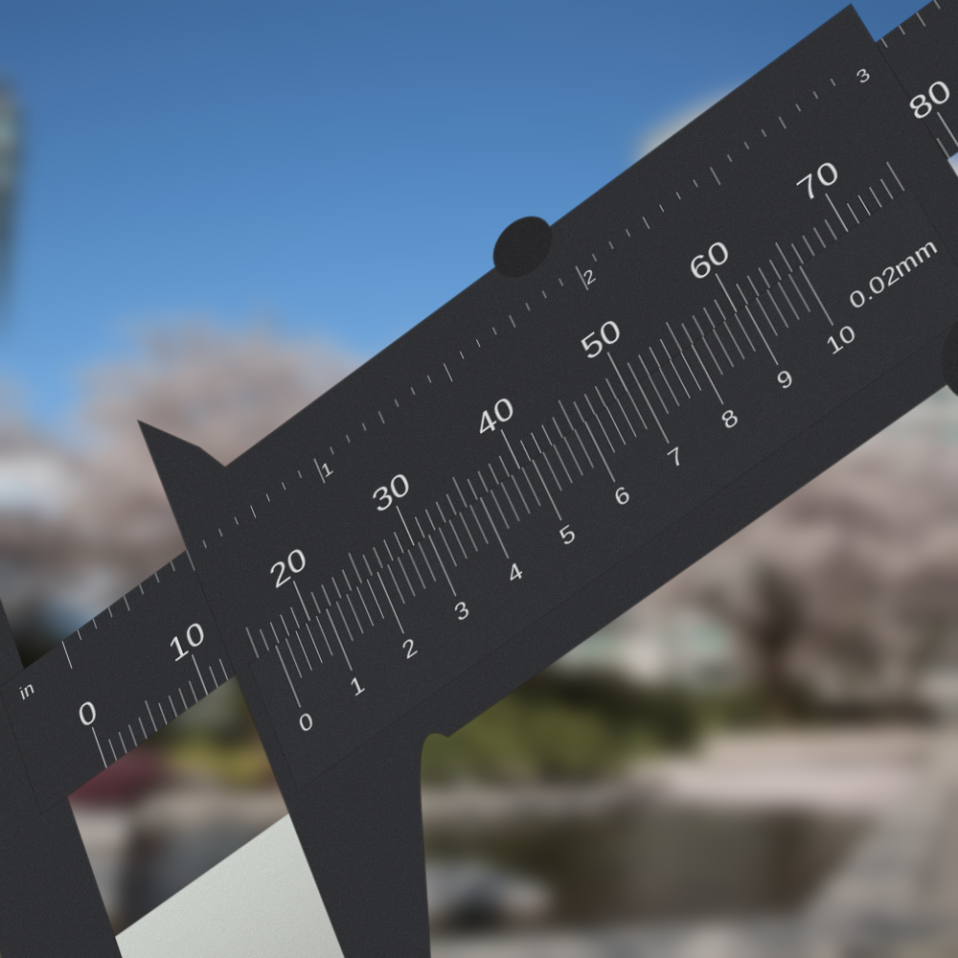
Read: 16.7mm
